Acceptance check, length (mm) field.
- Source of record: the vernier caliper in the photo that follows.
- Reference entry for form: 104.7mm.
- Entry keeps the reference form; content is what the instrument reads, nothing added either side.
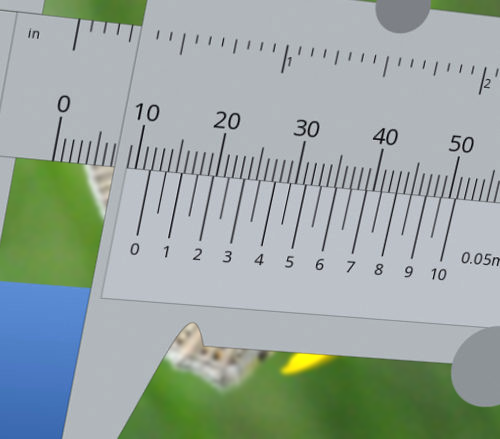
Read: 11.8mm
